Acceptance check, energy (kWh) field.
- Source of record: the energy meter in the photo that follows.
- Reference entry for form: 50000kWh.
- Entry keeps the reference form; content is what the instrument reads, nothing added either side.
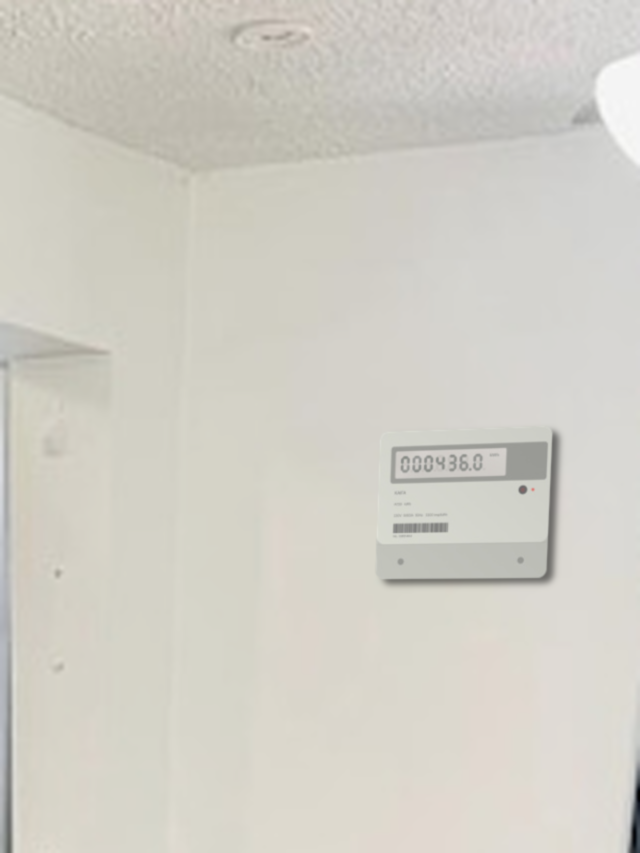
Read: 436.0kWh
